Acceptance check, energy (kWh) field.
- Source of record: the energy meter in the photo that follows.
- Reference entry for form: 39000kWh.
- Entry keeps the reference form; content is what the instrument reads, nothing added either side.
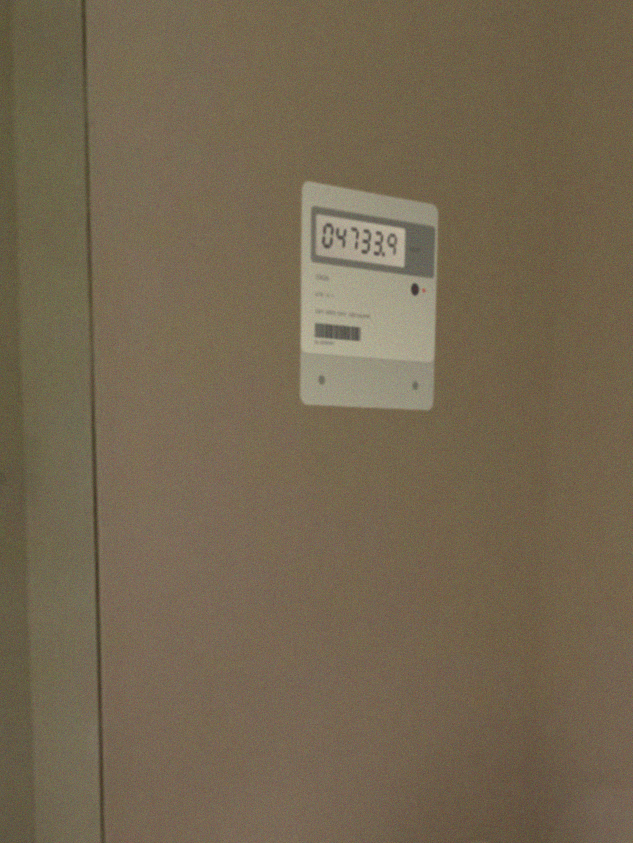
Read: 4733.9kWh
